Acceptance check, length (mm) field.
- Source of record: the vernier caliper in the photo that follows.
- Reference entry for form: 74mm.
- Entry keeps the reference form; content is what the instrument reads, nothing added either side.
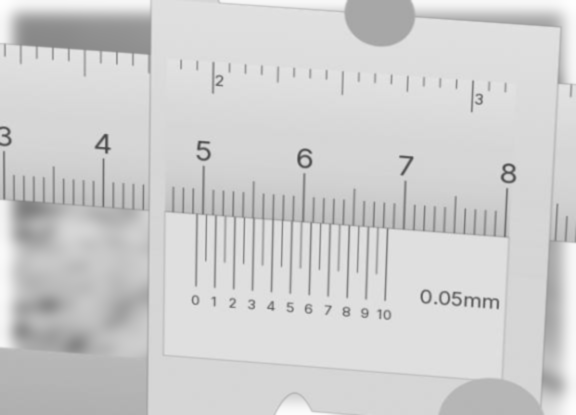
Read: 49.4mm
